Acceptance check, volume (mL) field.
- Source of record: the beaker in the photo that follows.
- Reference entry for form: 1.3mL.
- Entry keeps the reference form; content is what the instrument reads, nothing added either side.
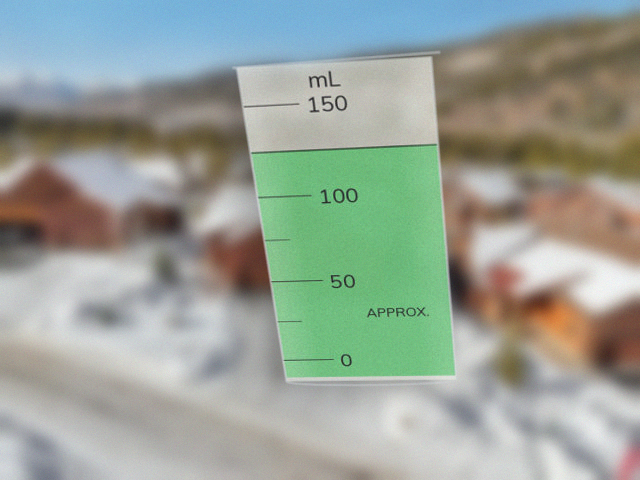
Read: 125mL
